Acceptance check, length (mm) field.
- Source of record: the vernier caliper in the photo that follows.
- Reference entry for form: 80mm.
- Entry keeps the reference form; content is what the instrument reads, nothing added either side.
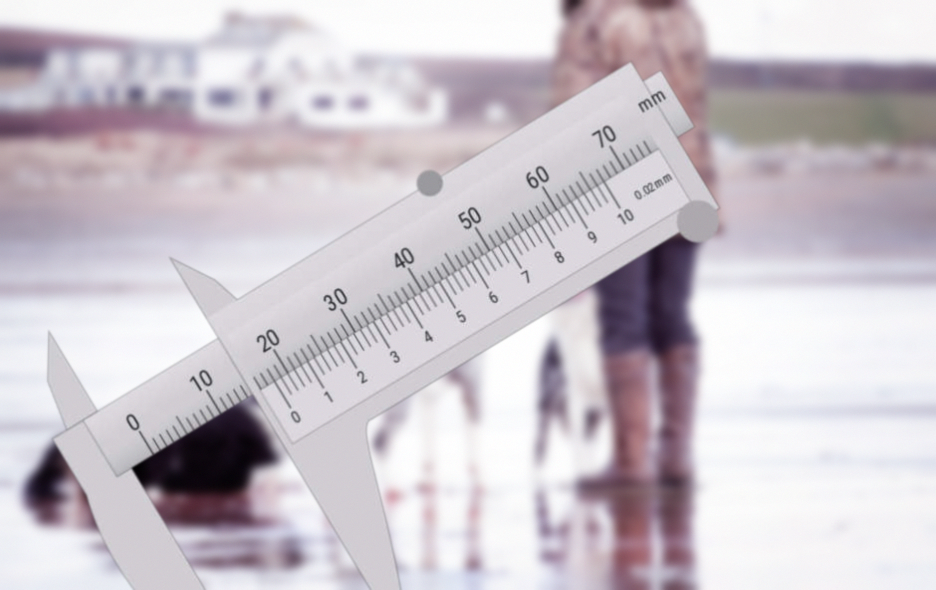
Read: 18.0mm
